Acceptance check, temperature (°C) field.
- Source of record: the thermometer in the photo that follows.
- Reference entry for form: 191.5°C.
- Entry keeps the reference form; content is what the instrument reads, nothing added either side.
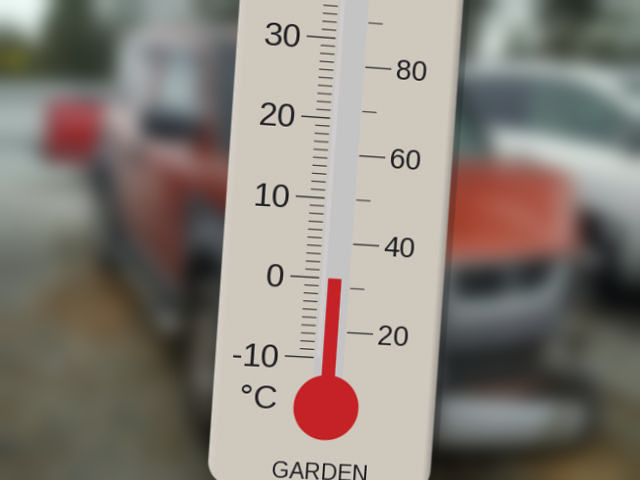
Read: 0°C
